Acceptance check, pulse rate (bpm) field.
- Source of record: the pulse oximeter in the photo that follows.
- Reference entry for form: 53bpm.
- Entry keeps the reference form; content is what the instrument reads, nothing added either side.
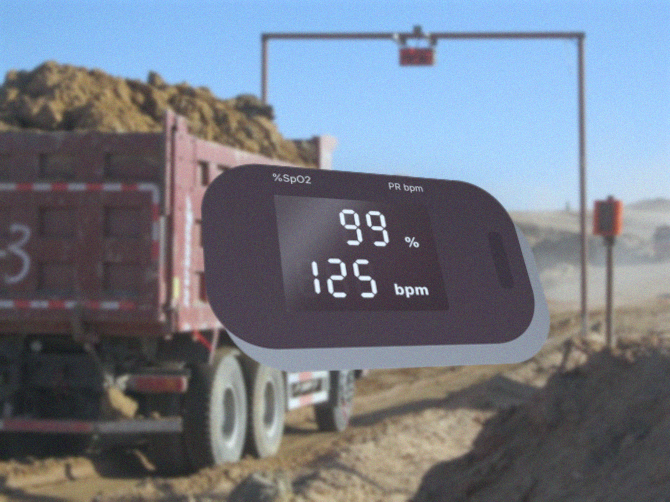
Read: 125bpm
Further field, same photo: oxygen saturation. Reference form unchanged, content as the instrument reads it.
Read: 99%
